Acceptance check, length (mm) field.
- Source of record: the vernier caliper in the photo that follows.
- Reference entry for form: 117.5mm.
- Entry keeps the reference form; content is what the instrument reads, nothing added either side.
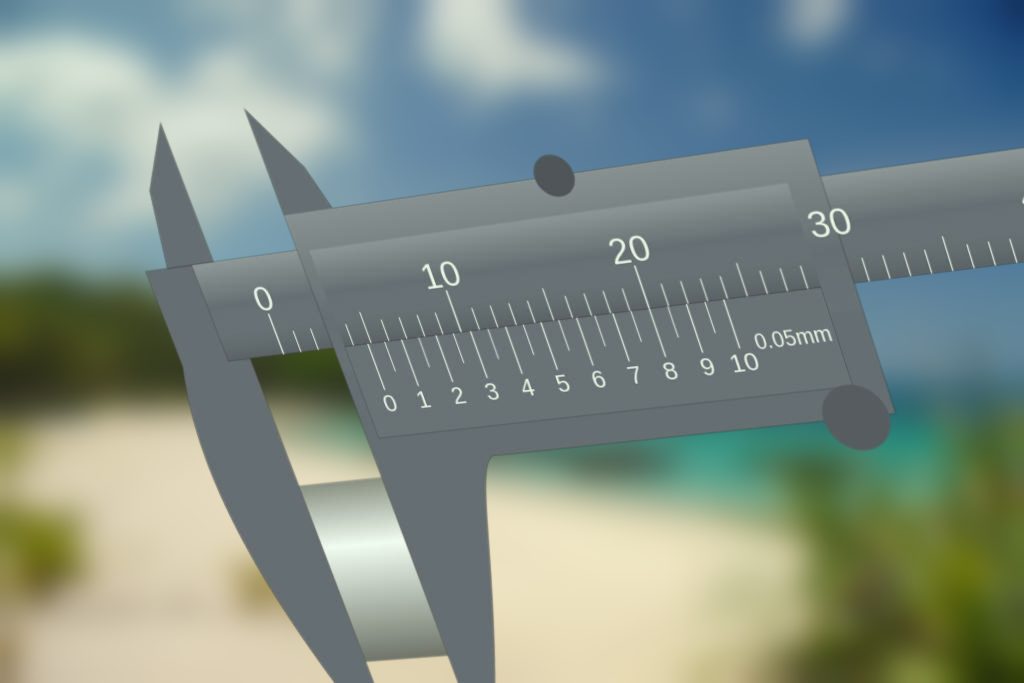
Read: 4.8mm
